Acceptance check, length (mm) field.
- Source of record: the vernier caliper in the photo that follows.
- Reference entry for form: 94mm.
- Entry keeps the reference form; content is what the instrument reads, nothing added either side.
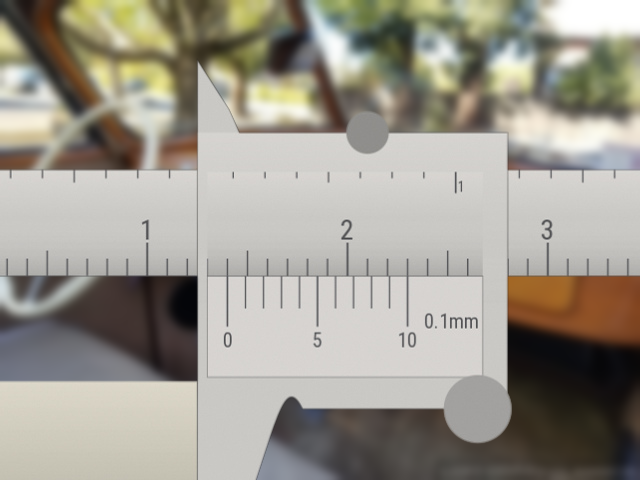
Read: 14.0mm
